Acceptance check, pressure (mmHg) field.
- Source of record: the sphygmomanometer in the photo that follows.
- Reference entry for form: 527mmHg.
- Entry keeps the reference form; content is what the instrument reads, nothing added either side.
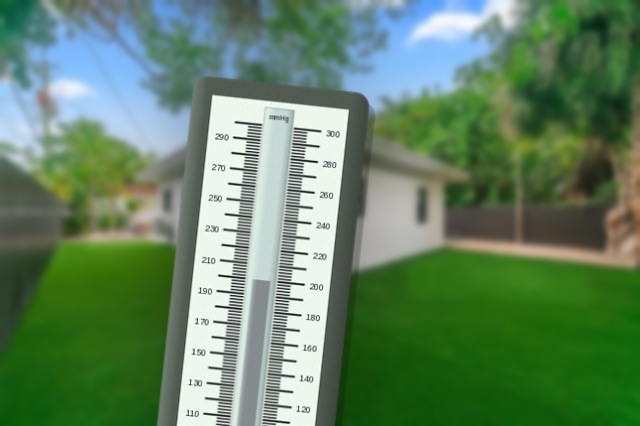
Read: 200mmHg
